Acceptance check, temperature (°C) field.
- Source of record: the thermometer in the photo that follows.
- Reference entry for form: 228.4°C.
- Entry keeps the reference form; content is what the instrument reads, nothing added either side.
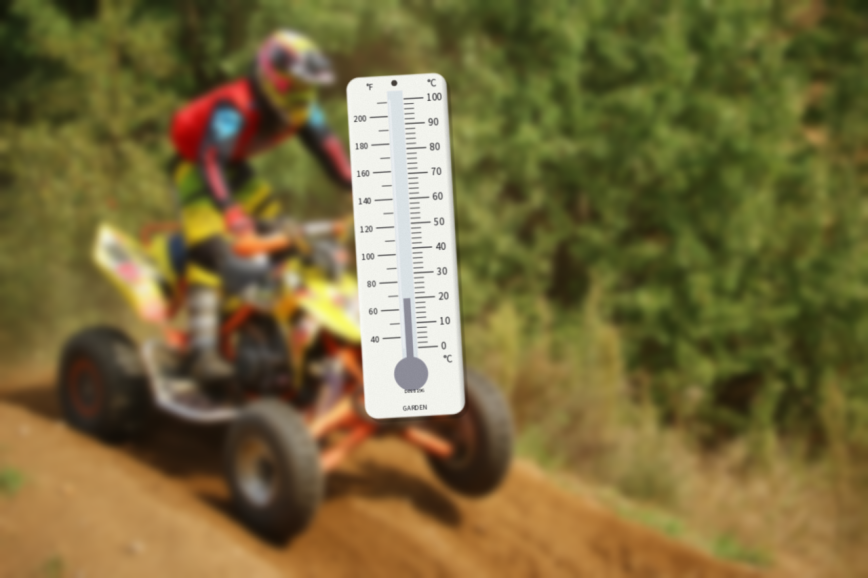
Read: 20°C
